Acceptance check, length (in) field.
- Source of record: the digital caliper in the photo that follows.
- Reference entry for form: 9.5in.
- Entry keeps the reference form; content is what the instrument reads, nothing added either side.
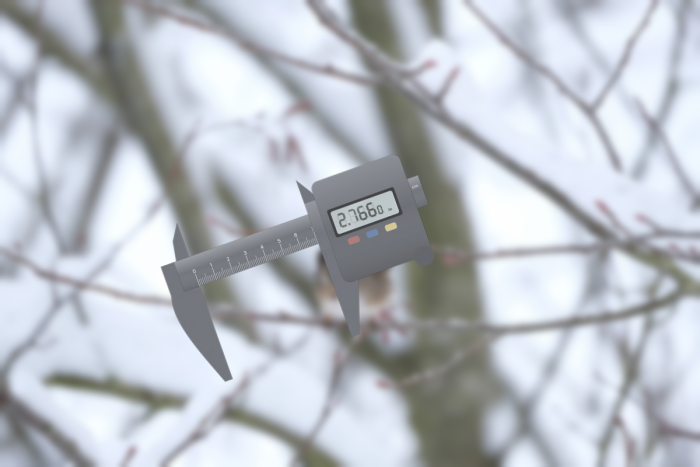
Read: 2.7660in
